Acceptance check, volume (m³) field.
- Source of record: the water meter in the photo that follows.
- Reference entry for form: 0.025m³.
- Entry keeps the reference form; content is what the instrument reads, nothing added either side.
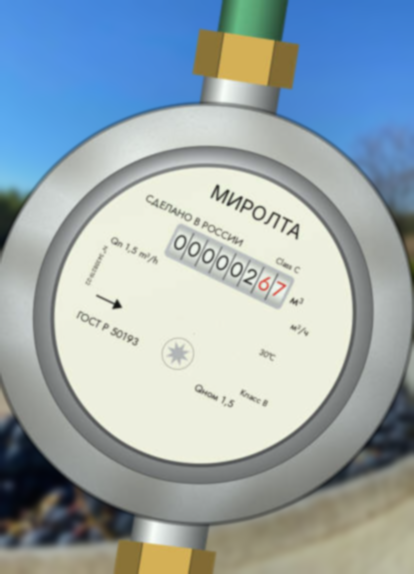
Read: 2.67m³
